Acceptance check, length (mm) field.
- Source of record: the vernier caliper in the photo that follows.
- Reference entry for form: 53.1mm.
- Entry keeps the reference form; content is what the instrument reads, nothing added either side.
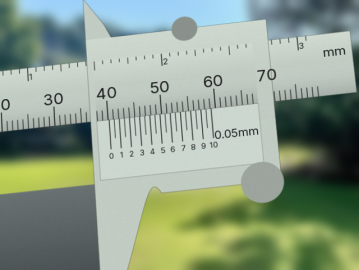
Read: 40.2mm
